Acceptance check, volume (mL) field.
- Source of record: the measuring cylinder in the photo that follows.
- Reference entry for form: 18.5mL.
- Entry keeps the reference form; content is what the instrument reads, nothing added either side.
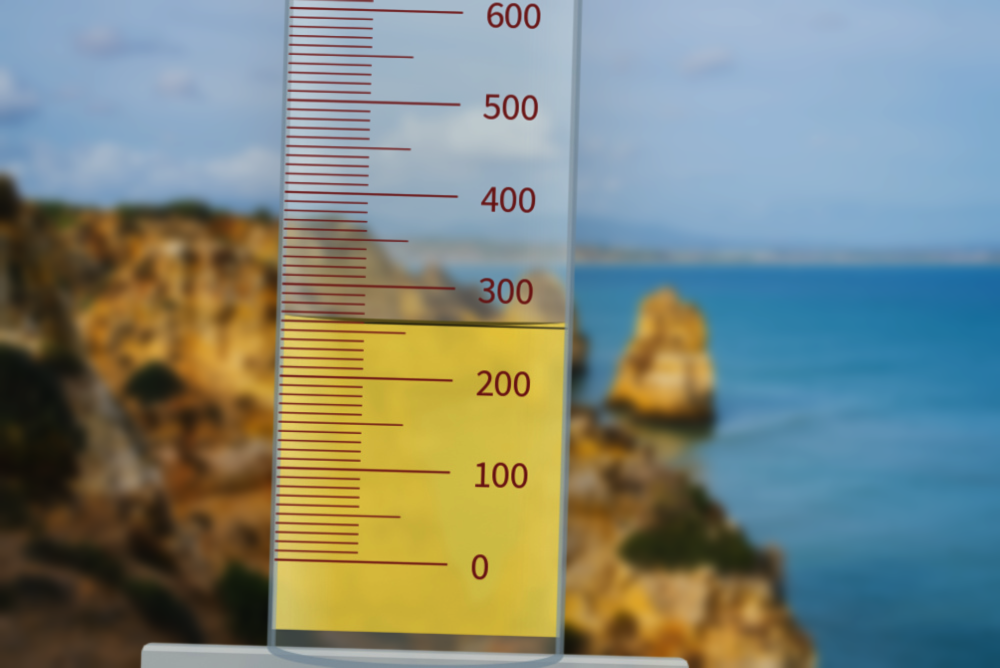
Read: 260mL
